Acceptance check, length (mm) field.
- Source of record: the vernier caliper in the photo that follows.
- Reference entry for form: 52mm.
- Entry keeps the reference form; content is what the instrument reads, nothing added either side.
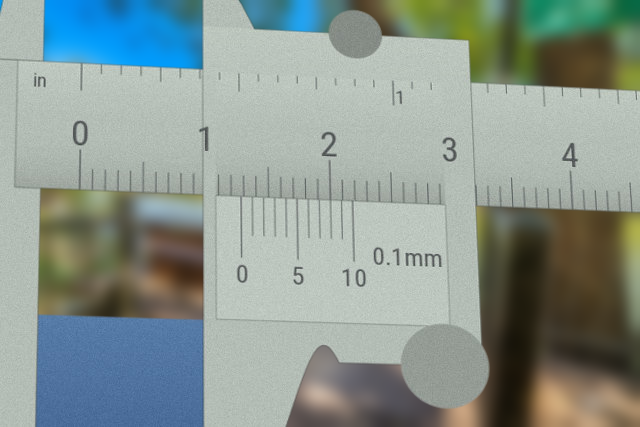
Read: 12.8mm
